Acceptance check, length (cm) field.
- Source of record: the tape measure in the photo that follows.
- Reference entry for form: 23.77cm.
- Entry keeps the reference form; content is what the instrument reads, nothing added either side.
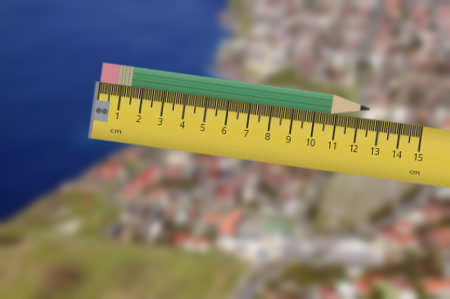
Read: 12.5cm
